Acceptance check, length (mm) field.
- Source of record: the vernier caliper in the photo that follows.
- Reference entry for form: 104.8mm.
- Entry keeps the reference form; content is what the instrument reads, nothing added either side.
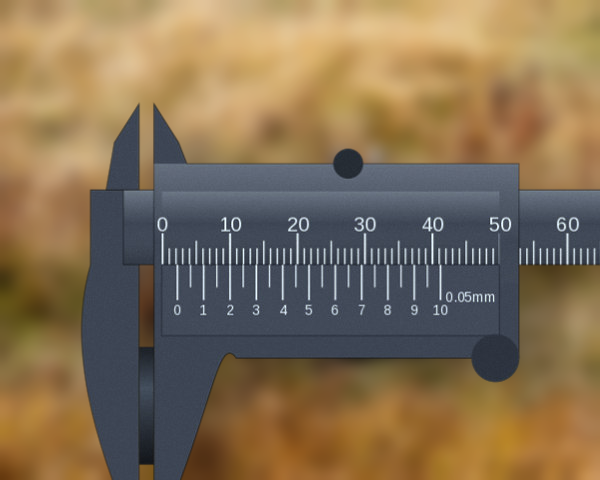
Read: 2.2mm
